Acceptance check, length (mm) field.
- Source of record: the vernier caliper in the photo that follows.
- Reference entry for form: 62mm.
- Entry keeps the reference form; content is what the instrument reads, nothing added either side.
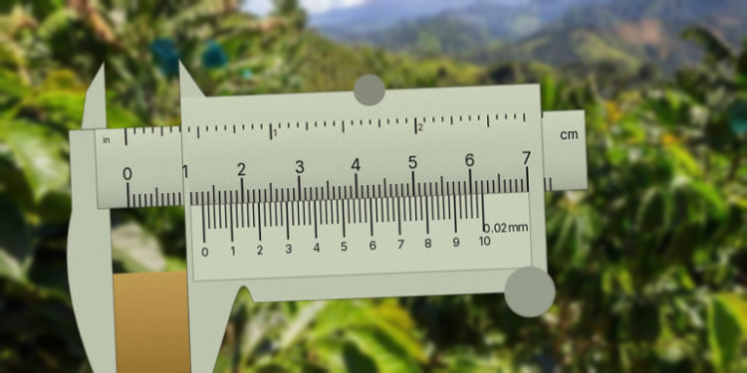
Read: 13.0mm
